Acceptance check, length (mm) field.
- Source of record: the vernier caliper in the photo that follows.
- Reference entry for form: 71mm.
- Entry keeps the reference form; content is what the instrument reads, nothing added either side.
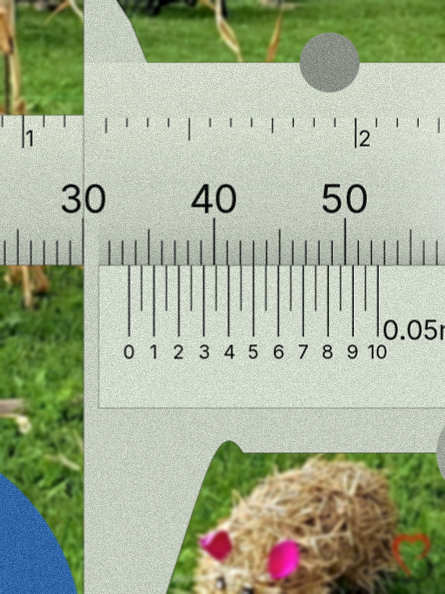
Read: 33.5mm
